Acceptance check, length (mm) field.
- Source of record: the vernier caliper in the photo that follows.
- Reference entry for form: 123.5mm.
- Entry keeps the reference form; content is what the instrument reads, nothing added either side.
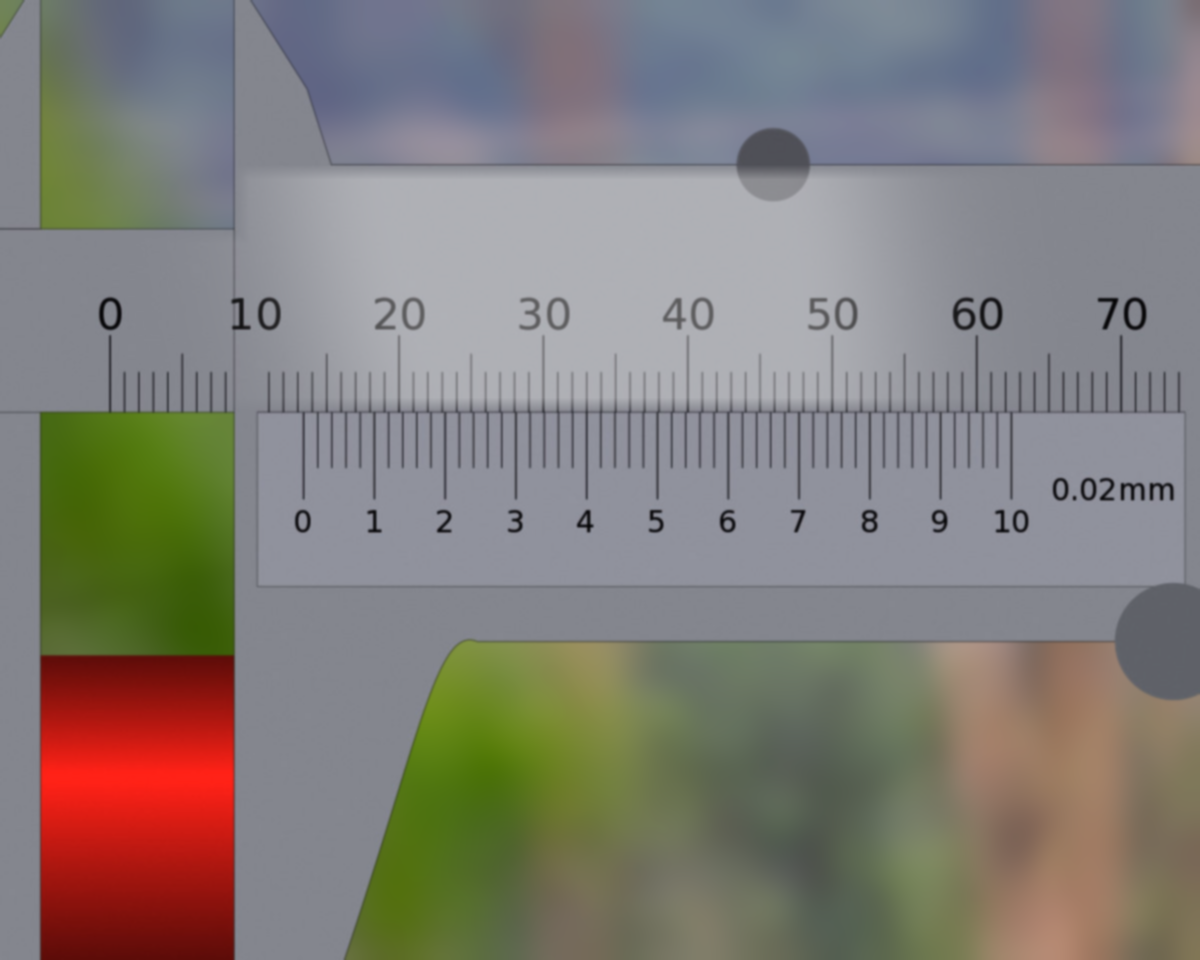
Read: 13.4mm
